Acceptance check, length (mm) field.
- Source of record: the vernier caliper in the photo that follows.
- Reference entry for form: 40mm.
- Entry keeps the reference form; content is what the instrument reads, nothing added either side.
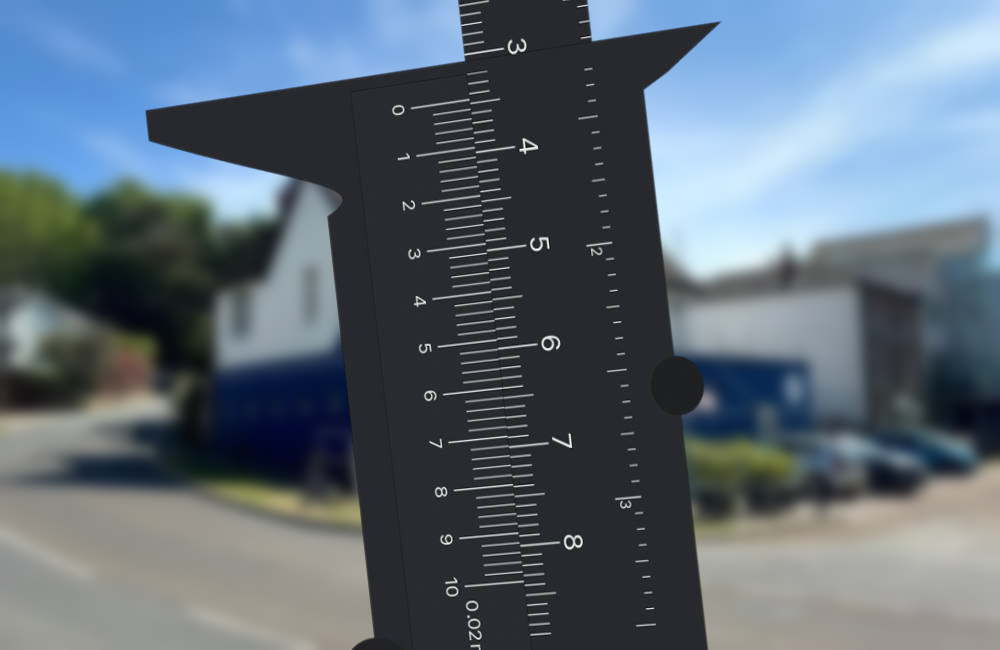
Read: 34.6mm
